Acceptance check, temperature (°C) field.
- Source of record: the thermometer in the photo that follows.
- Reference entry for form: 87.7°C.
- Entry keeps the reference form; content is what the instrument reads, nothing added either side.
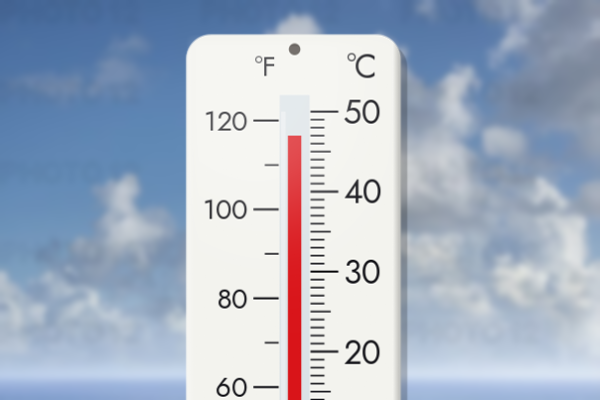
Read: 47°C
